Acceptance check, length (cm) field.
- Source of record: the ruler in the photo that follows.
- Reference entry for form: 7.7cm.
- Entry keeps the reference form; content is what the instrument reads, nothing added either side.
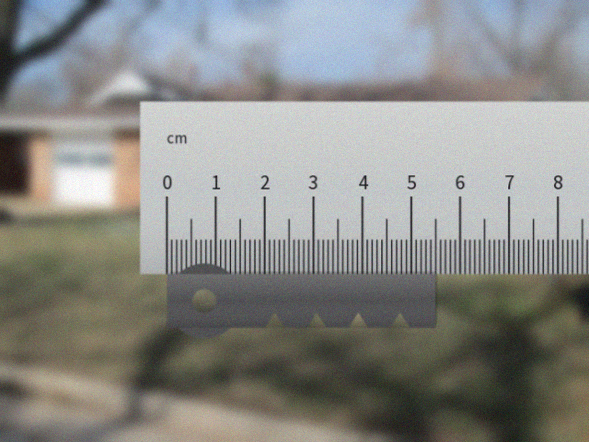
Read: 5.5cm
